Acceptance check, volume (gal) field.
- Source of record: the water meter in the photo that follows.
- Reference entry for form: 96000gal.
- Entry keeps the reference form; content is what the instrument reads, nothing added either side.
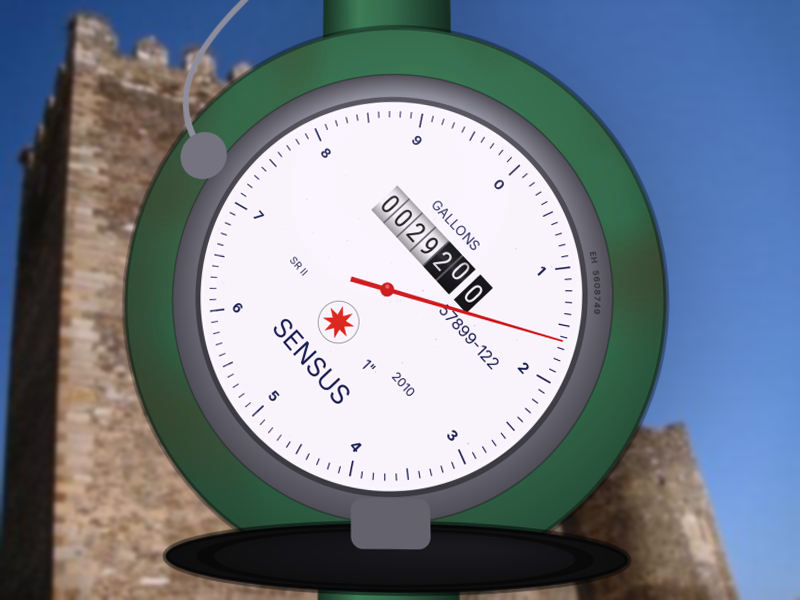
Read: 29201.6gal
